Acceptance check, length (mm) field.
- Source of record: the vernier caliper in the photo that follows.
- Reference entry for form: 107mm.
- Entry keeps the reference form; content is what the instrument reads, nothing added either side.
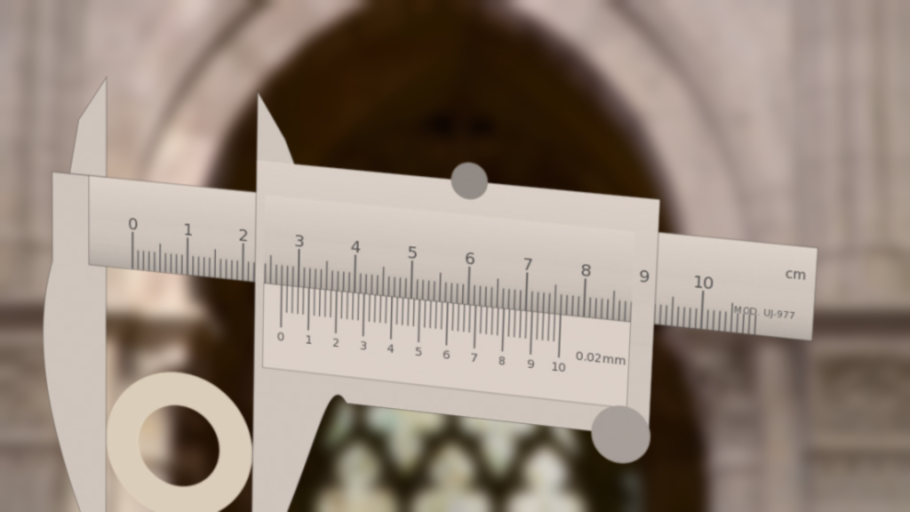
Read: 27.0mm
